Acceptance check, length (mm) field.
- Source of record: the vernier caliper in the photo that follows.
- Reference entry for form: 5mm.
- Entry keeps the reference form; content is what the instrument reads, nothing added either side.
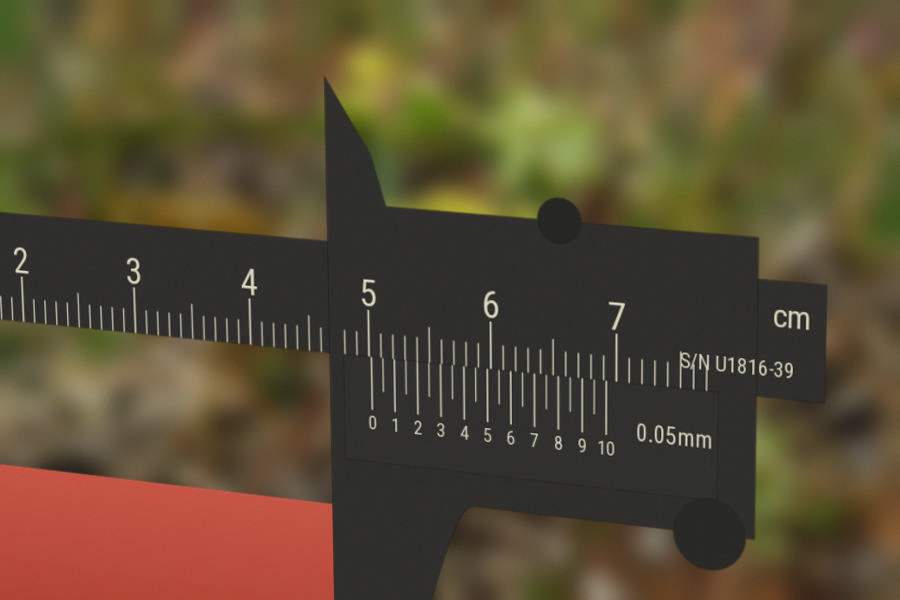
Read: 50.2mm
